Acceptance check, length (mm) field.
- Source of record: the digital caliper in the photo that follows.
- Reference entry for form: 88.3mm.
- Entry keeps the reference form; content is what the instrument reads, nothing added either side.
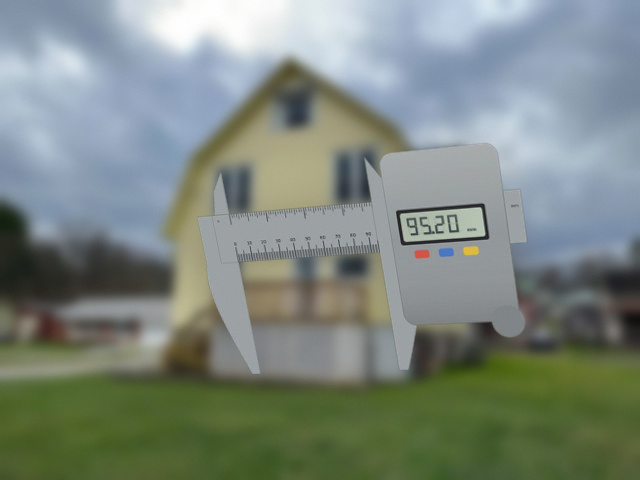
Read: 95.20mm
